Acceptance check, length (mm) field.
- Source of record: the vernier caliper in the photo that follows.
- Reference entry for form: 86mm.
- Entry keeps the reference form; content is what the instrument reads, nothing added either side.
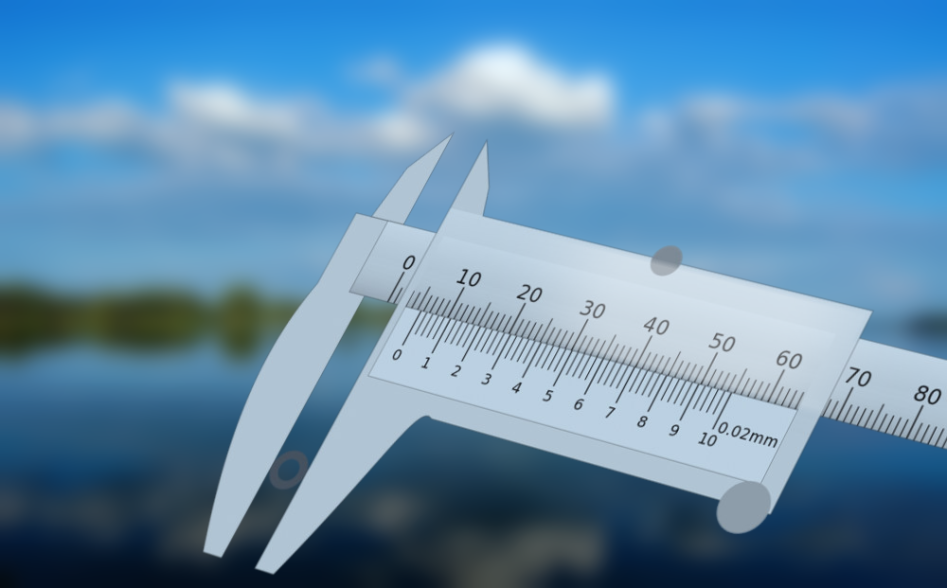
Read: 5.6mm
